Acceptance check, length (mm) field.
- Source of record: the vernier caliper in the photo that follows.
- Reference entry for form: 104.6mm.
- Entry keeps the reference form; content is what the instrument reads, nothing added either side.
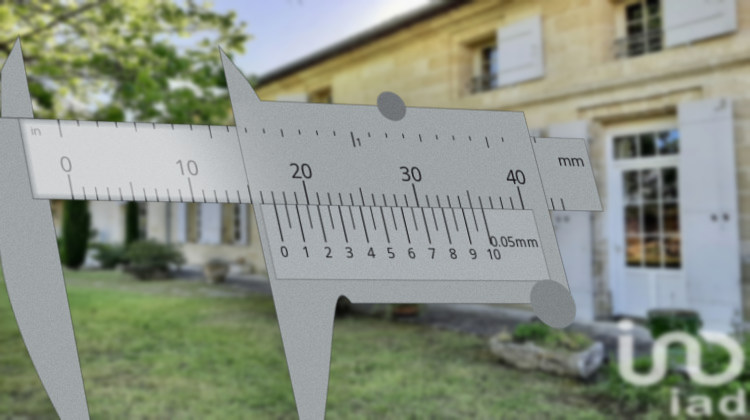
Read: 17.0mm
